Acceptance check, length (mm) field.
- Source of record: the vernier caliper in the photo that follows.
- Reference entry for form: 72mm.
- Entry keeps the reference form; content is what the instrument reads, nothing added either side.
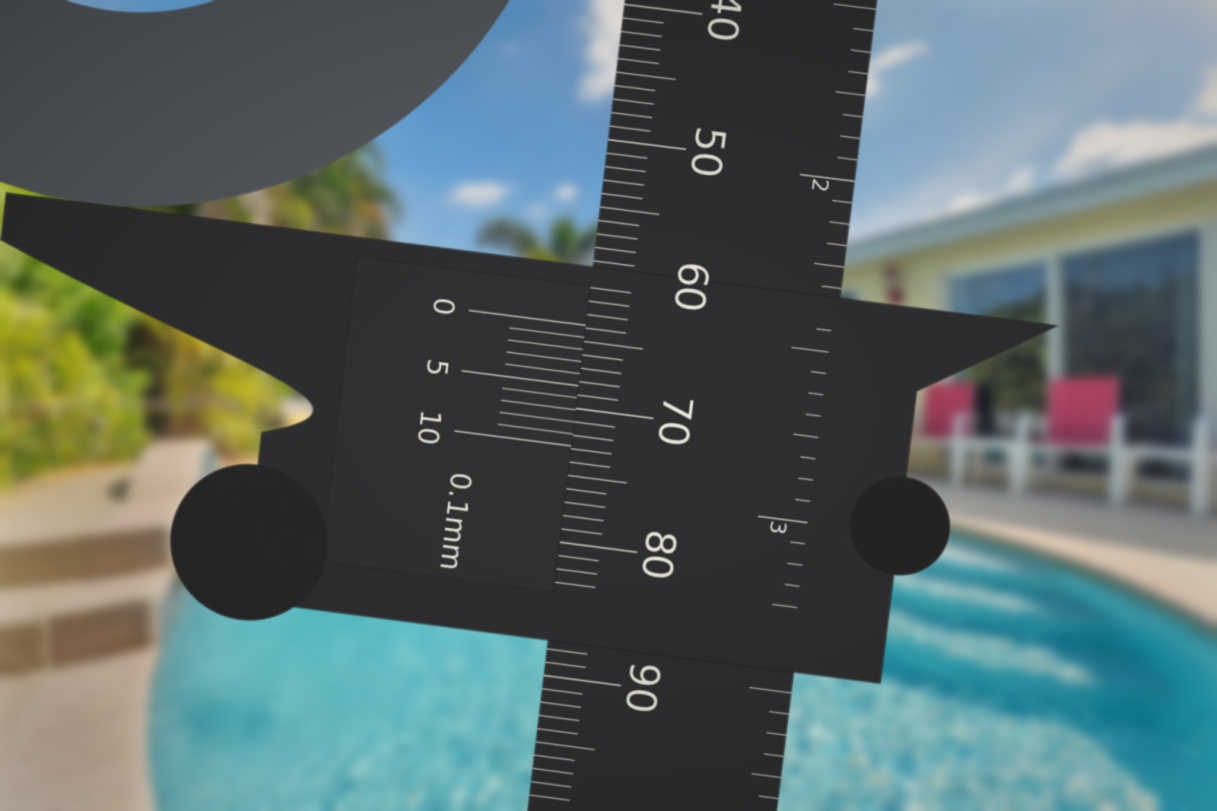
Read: 63.8mm
